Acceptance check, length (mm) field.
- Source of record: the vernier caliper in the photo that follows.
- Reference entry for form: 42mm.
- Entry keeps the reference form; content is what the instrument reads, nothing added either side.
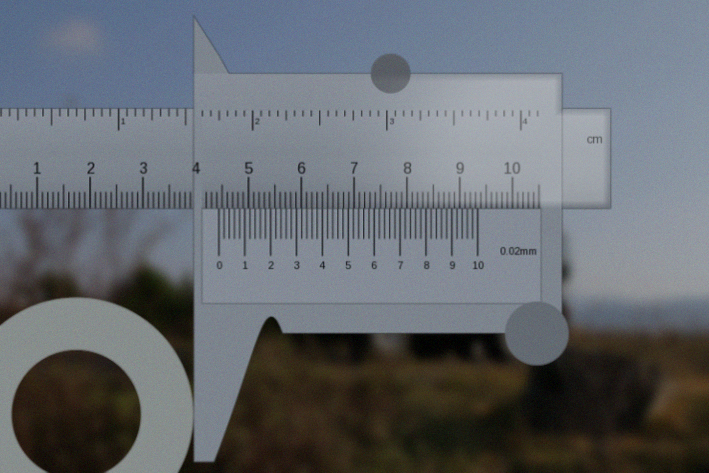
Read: 44.4mm
